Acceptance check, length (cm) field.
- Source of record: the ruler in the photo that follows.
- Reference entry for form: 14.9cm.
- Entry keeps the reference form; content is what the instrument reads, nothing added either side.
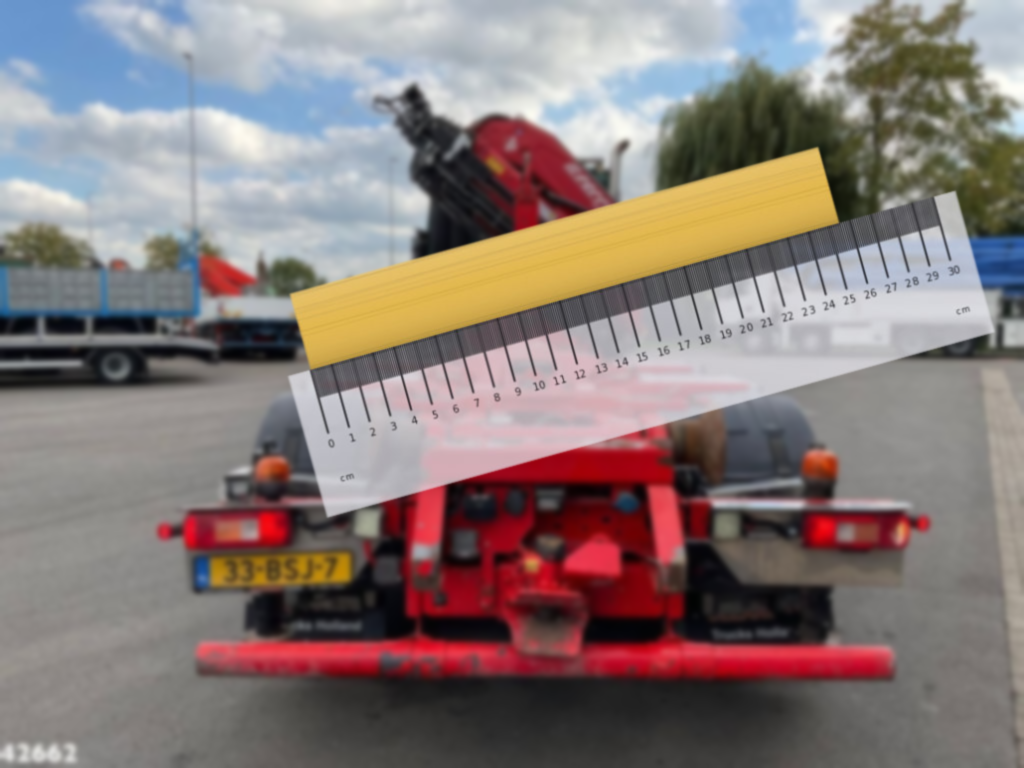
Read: 25.5cm
